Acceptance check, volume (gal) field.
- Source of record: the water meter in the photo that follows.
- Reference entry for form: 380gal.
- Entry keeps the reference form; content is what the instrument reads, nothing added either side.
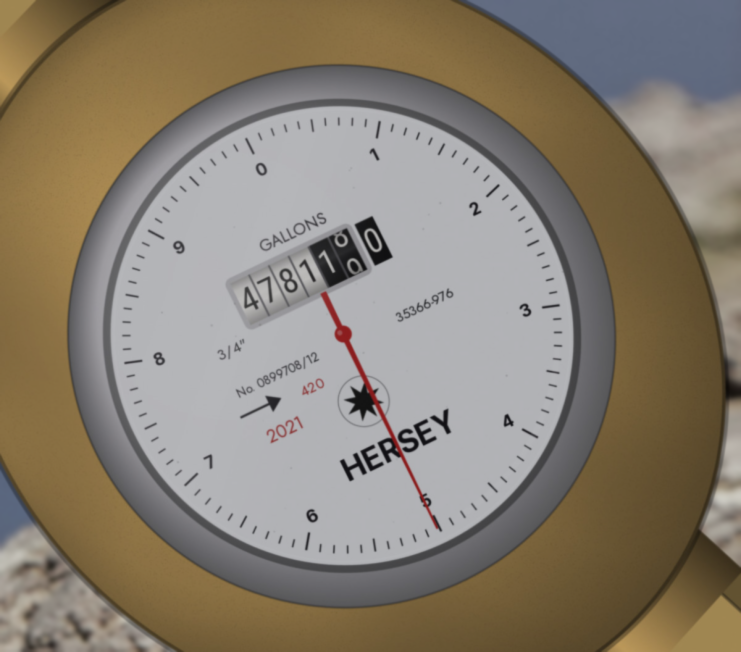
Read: 4781185.0gal
